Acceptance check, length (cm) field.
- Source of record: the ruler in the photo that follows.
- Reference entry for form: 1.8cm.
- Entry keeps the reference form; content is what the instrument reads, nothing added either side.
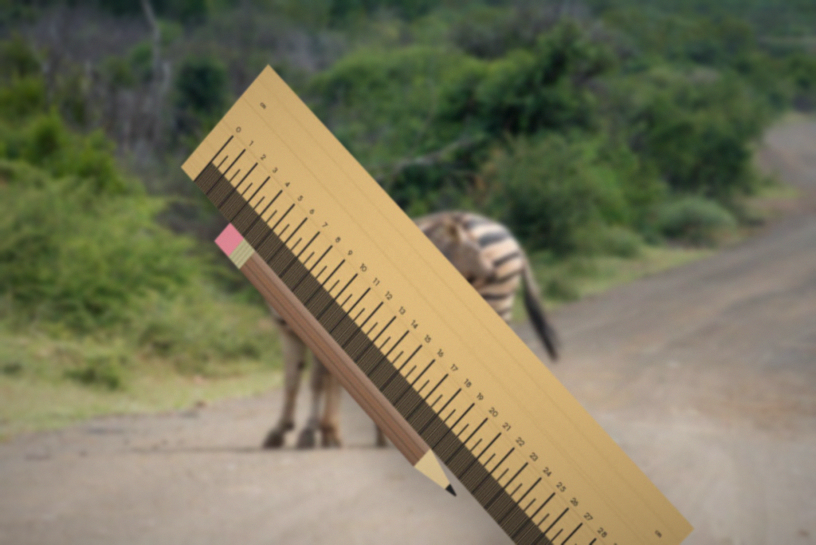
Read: 18.5cm
